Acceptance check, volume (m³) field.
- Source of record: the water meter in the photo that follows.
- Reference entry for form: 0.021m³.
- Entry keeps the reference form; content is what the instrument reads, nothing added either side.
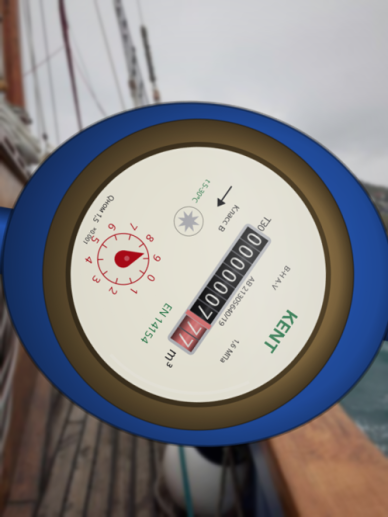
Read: 7.778m³
